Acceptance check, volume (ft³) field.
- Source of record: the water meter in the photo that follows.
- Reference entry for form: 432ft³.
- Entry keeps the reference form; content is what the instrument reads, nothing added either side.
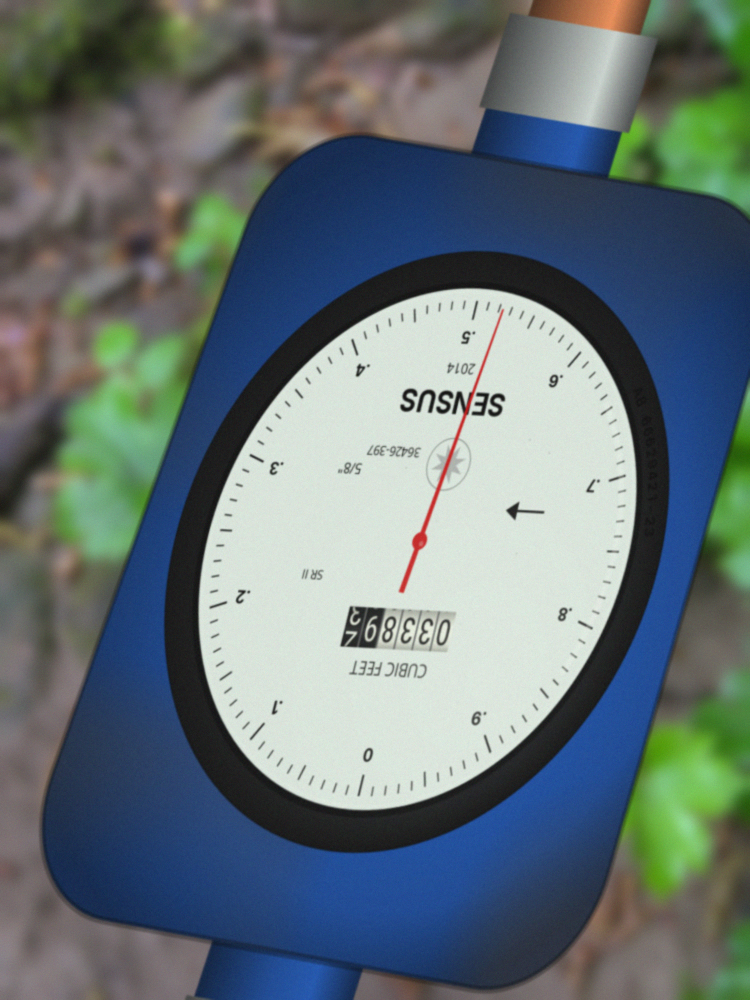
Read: 33892.52ft³
